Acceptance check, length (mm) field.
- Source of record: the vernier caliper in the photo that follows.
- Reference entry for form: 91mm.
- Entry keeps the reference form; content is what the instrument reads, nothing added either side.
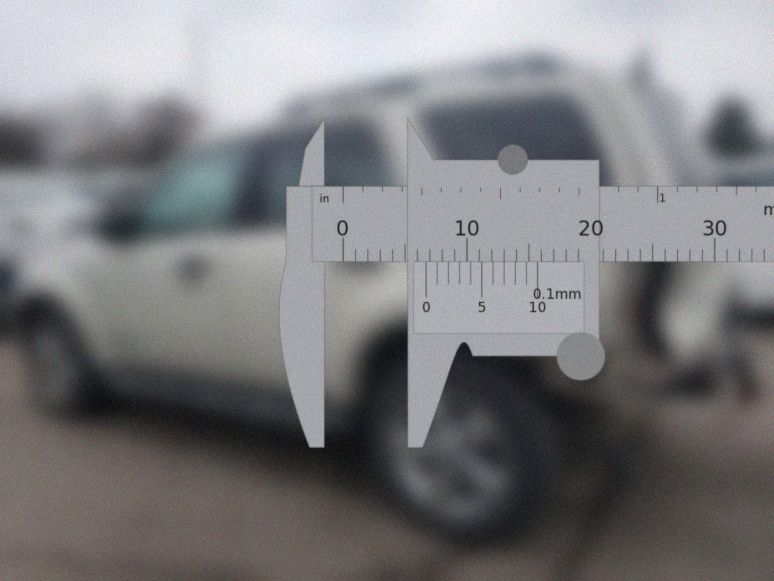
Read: 6.7mm
